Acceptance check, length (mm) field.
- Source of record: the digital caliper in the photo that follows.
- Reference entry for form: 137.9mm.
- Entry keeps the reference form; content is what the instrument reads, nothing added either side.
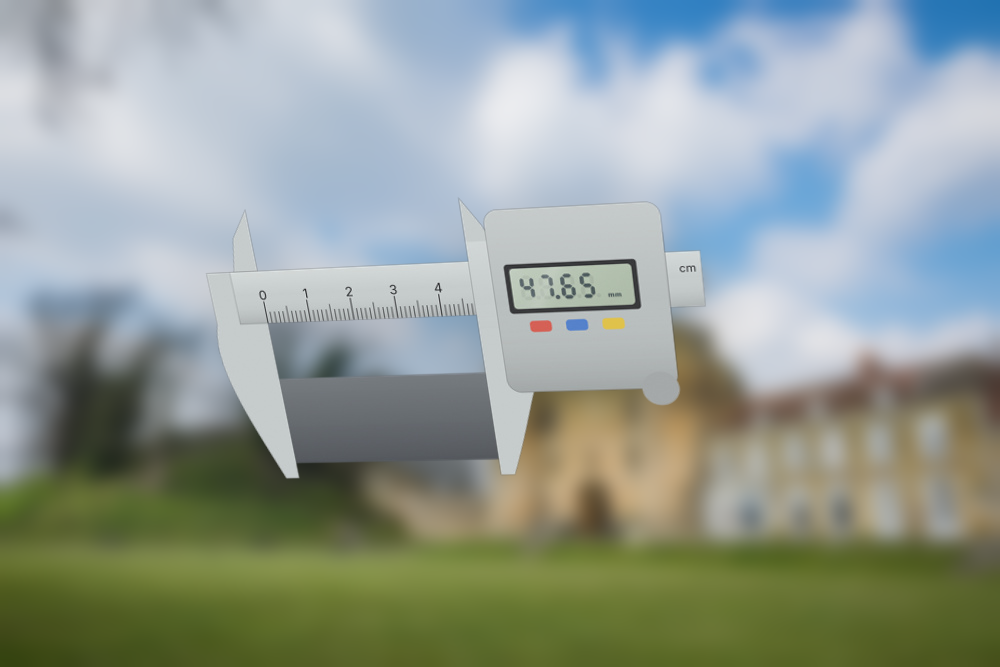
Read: 47.65mm
